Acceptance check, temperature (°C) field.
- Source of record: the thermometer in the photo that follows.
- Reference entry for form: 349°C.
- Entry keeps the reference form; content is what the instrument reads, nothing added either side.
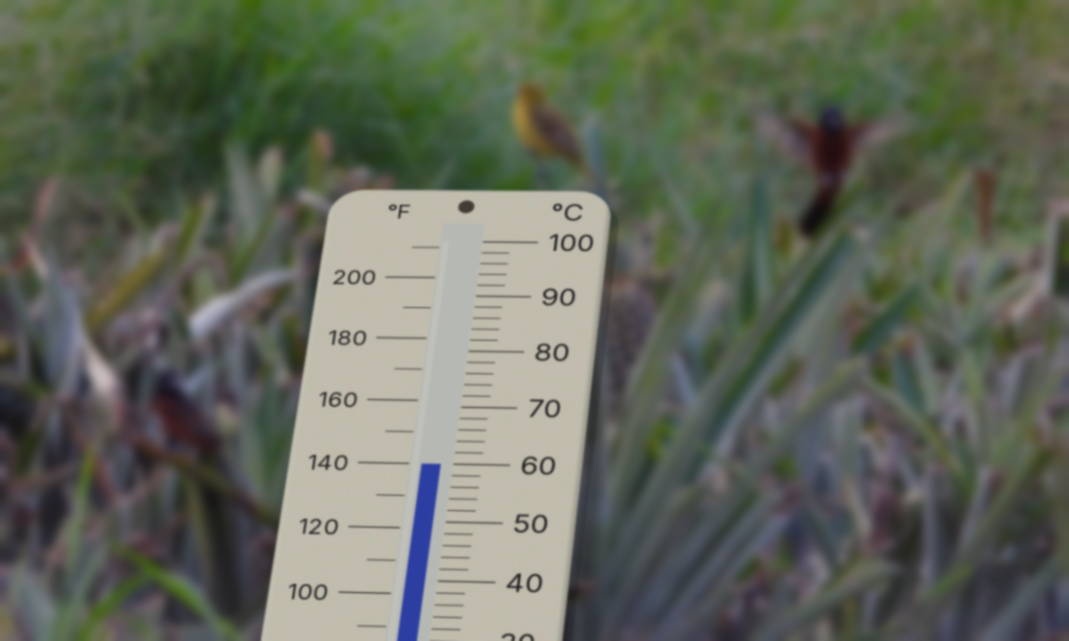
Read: 60°C
